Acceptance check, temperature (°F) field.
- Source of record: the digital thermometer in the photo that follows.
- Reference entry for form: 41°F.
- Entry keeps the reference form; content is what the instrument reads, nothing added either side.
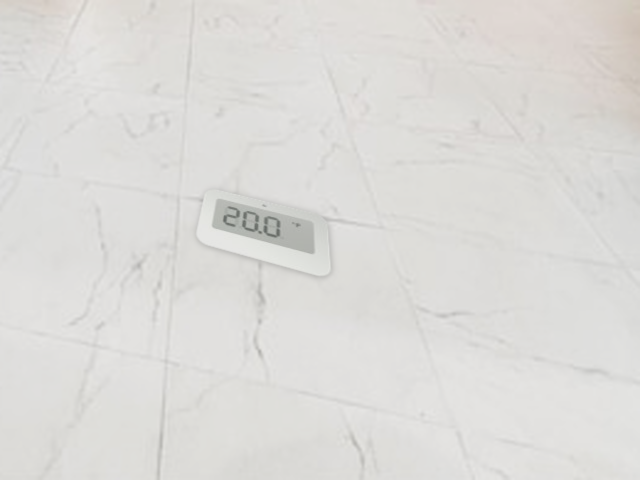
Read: 20.0°F
